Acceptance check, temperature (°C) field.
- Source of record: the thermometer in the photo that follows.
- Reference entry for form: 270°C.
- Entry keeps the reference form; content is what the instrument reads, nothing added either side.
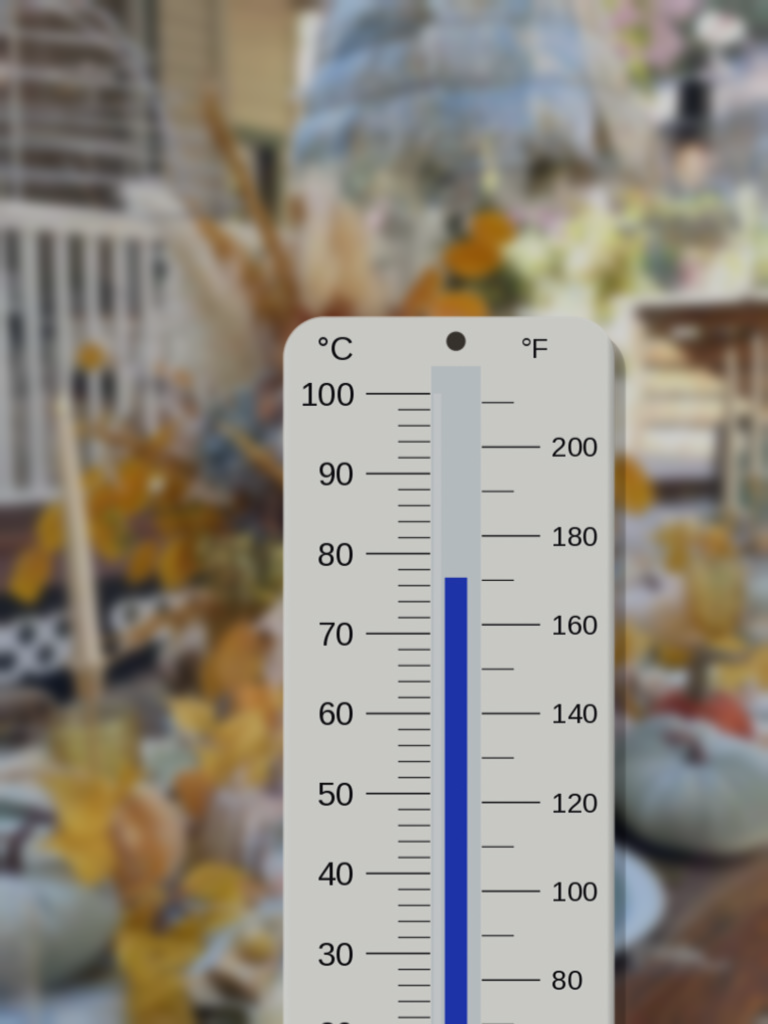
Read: 77°C
